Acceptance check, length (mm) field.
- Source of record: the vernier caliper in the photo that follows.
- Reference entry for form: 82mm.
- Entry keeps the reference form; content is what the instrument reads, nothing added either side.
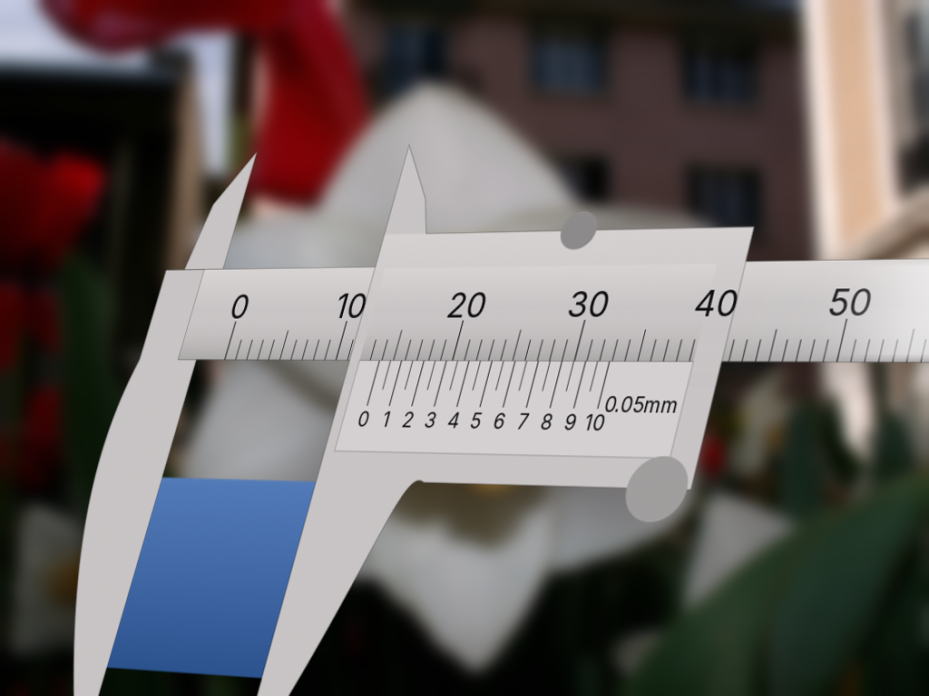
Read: 13.8mm
